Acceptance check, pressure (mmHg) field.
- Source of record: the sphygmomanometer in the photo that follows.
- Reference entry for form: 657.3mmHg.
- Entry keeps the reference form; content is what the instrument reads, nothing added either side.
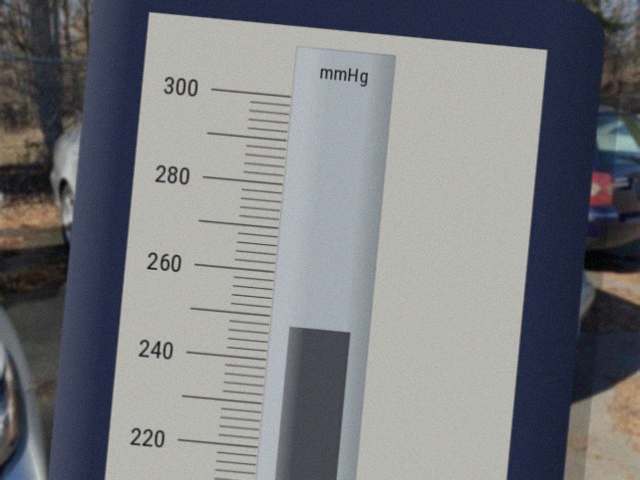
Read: 248mmHg
